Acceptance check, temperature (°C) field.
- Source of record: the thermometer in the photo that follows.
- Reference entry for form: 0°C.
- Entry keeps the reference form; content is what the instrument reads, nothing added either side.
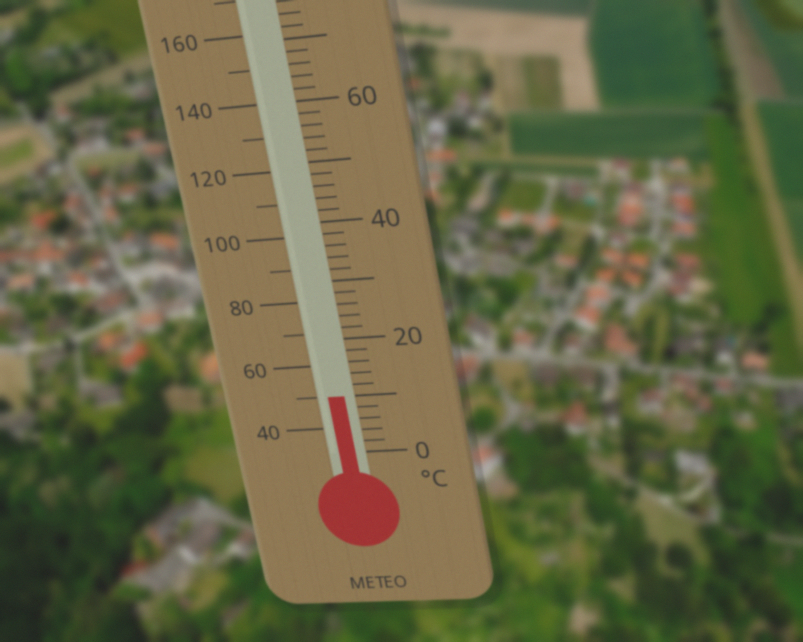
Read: 10°C
